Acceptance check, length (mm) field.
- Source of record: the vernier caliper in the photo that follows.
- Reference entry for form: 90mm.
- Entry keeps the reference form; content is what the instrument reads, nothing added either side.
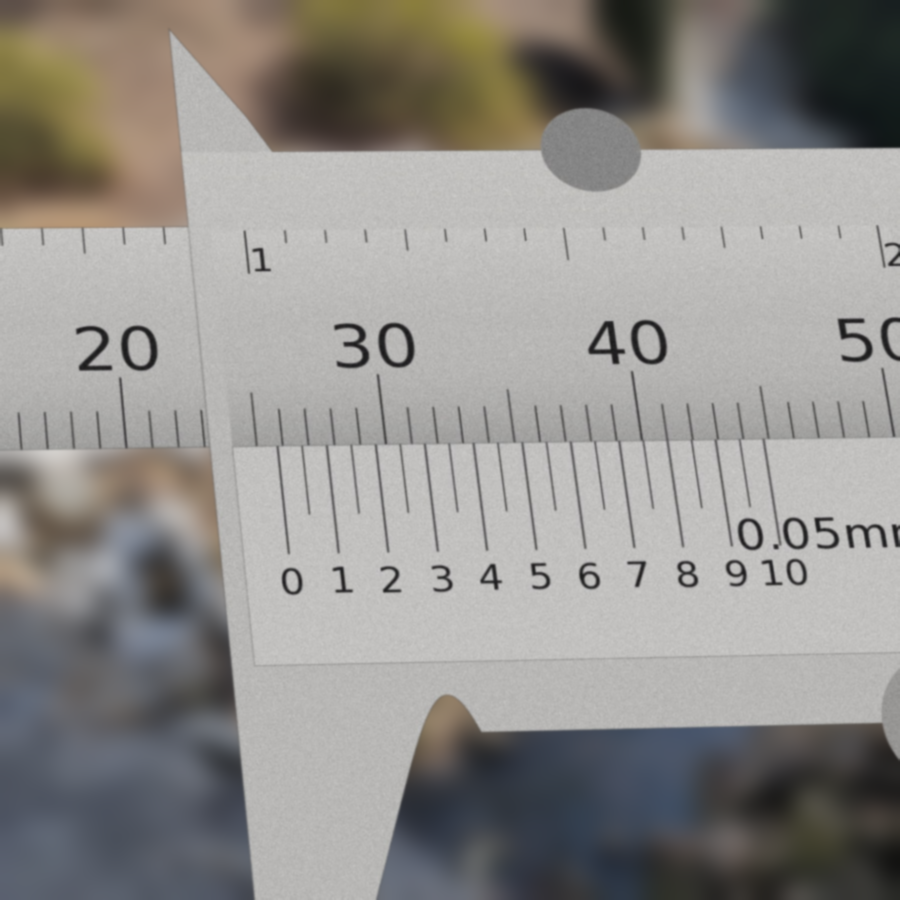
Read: 25.8mm
